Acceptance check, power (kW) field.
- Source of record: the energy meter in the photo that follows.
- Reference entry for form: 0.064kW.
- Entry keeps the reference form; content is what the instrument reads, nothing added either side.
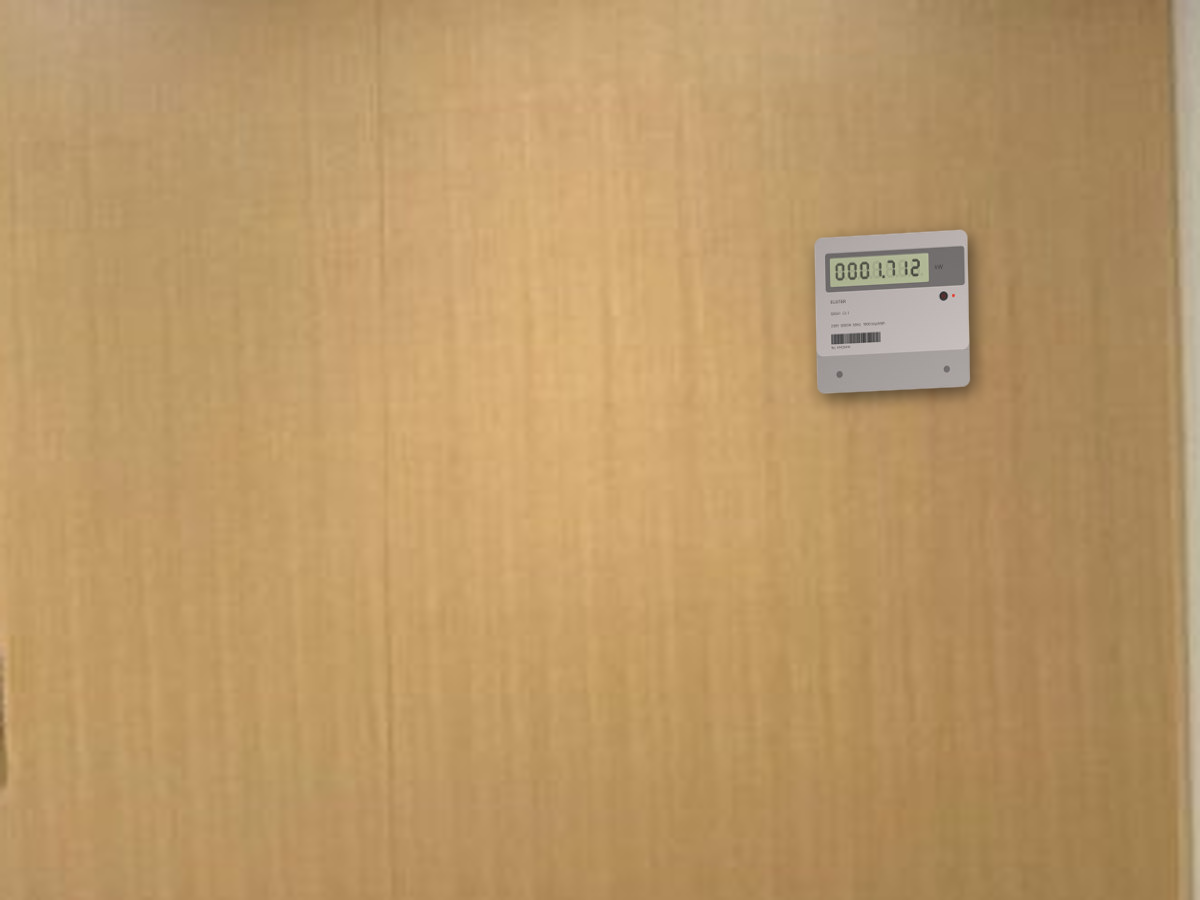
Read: 1.712kW
